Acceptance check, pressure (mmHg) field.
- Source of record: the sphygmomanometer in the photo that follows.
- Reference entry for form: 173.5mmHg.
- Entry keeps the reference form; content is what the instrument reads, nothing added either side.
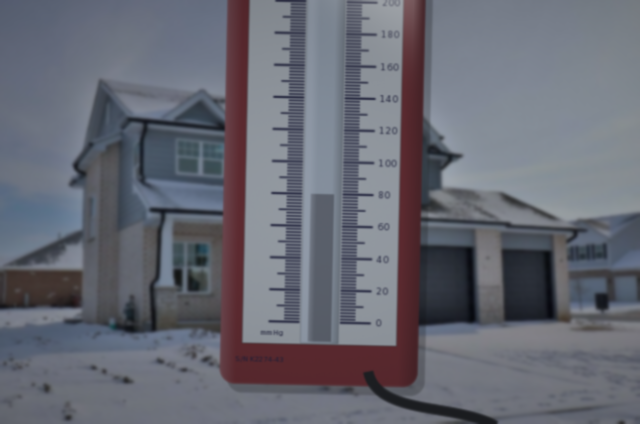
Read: 80mmHg
